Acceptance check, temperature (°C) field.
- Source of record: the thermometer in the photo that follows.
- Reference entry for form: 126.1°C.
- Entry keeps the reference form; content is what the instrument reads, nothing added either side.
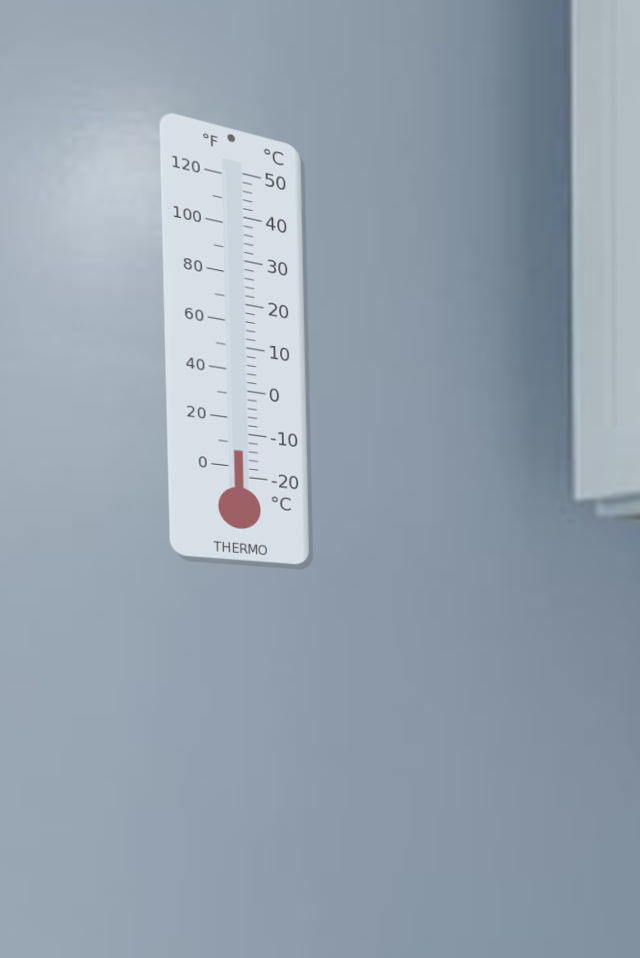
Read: -14°C
